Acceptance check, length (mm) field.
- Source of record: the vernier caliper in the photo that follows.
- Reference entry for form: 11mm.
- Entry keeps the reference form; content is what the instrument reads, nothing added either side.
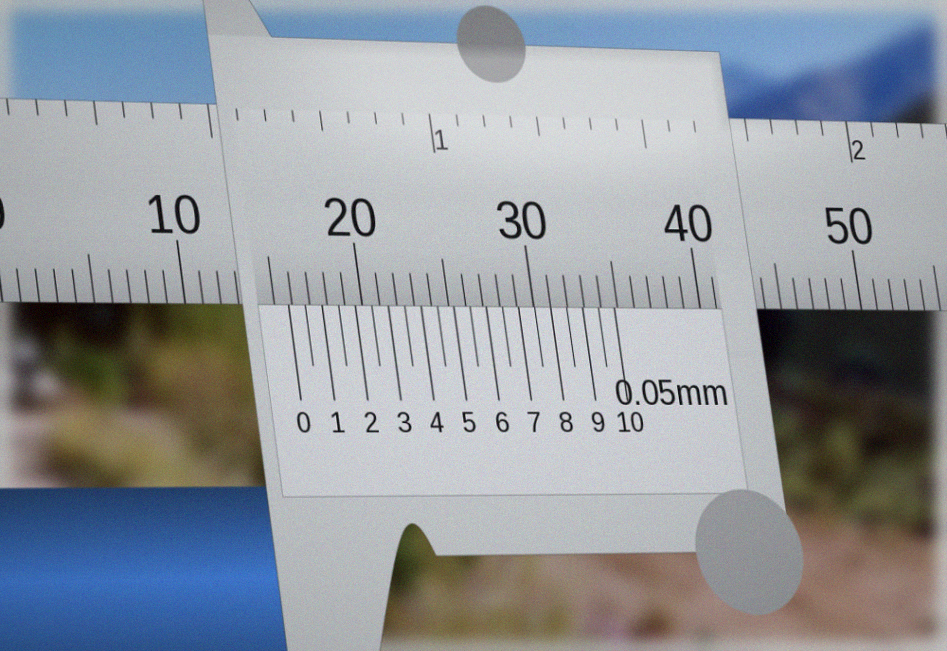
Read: 15.8mm
